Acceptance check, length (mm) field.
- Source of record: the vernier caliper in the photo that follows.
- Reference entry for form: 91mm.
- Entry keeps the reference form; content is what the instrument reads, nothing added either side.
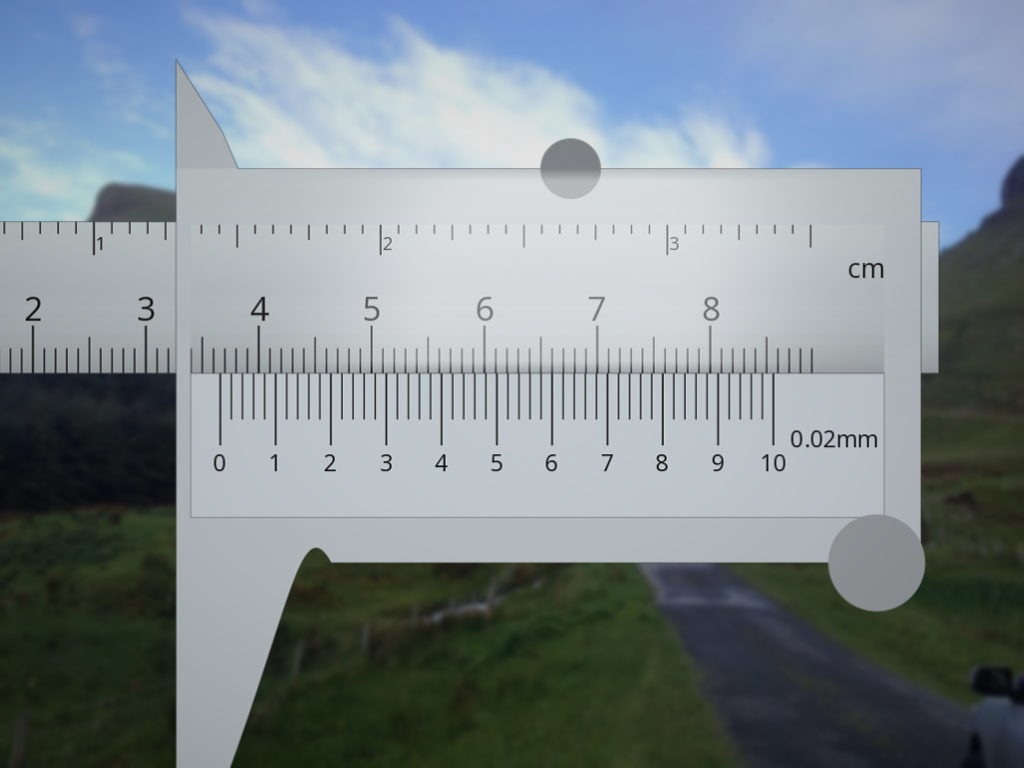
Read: 36.6mm
